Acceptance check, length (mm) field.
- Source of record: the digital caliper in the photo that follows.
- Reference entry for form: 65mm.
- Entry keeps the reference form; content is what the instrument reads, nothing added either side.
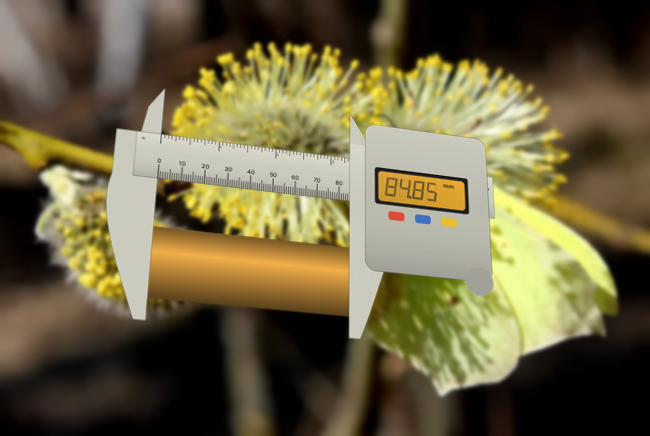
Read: 84.85mm
